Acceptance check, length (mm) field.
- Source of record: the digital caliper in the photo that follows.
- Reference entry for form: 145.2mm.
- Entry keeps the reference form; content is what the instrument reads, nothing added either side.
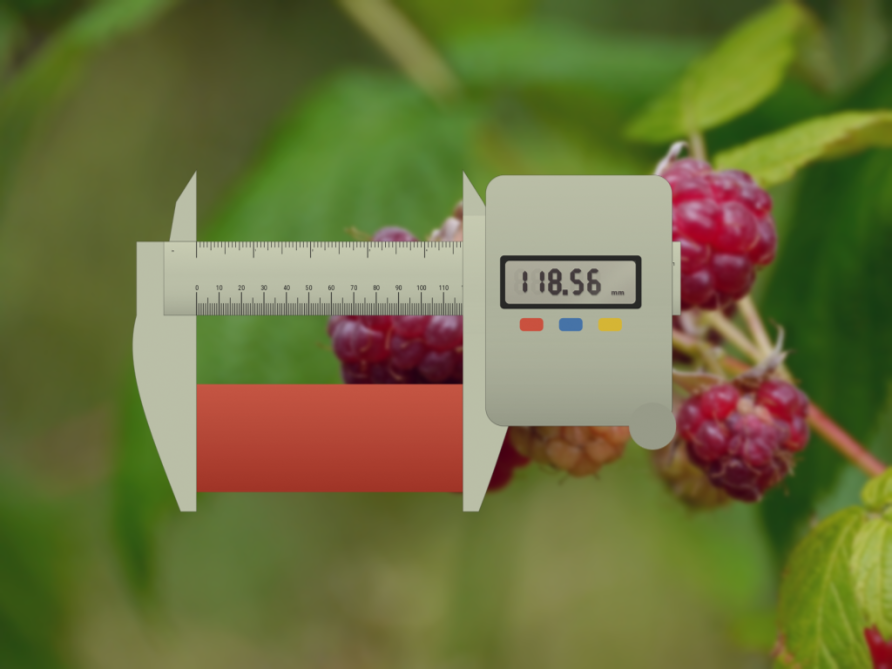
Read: 118.56mm
